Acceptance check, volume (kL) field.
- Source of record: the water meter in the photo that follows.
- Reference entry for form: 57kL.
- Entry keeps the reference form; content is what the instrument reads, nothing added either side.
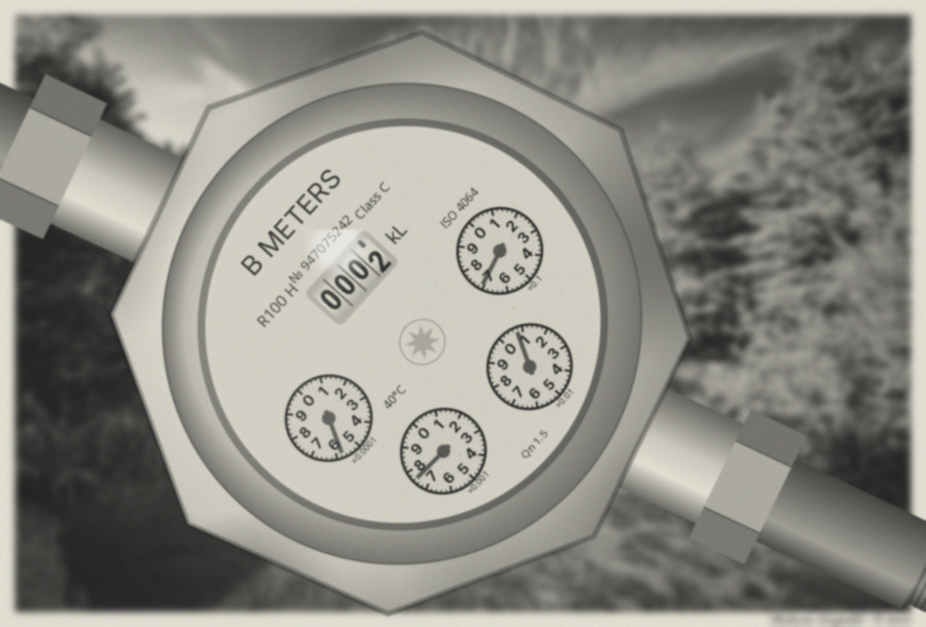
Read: 1.7075kL
